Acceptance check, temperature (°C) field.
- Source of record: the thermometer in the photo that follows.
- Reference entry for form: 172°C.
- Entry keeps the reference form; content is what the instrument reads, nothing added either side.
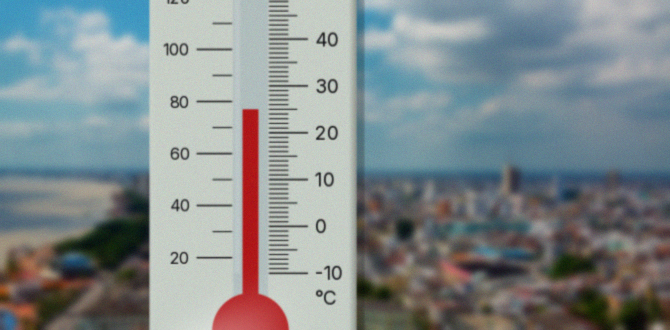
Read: 25°C
